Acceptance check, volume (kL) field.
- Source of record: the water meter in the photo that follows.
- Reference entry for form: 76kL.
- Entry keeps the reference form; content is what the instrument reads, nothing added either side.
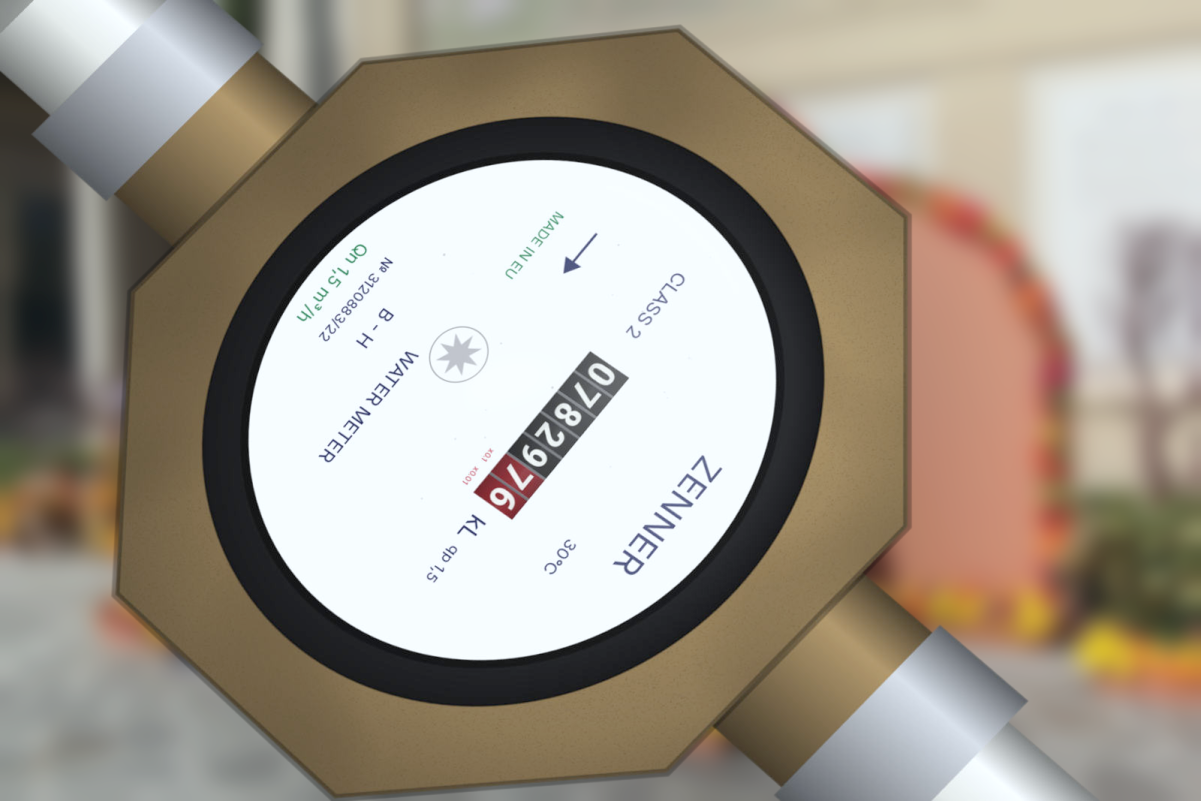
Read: 7829.76kL
